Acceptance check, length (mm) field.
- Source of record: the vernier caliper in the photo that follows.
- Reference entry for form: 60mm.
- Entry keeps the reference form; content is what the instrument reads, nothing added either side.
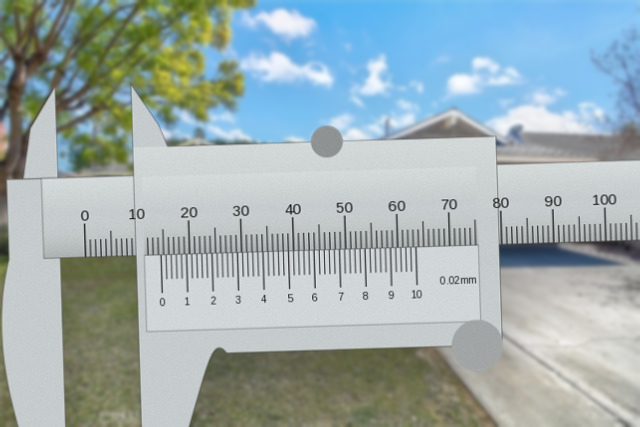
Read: 14.5mm
